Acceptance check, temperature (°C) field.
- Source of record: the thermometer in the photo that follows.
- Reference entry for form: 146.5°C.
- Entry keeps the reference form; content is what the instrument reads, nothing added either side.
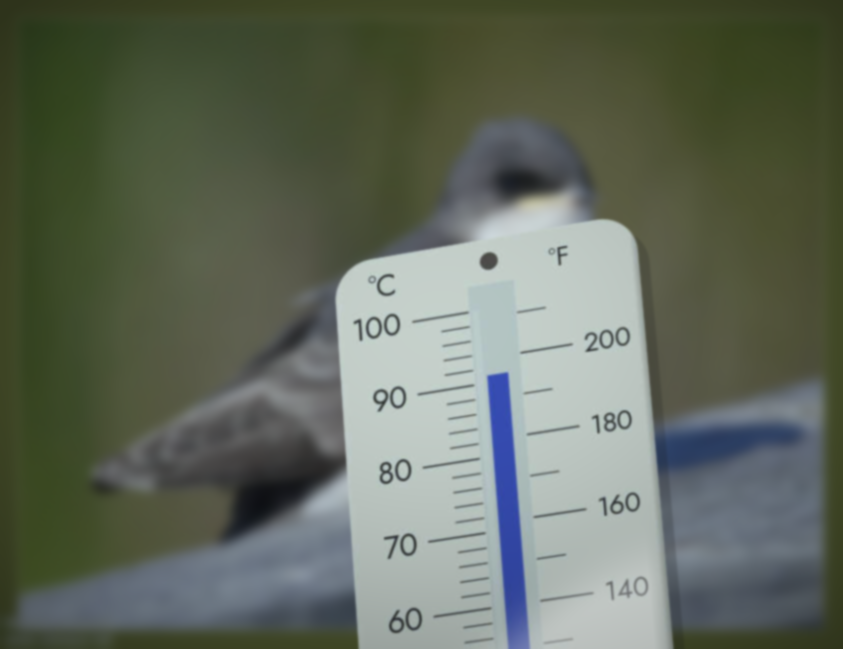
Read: 91°C
